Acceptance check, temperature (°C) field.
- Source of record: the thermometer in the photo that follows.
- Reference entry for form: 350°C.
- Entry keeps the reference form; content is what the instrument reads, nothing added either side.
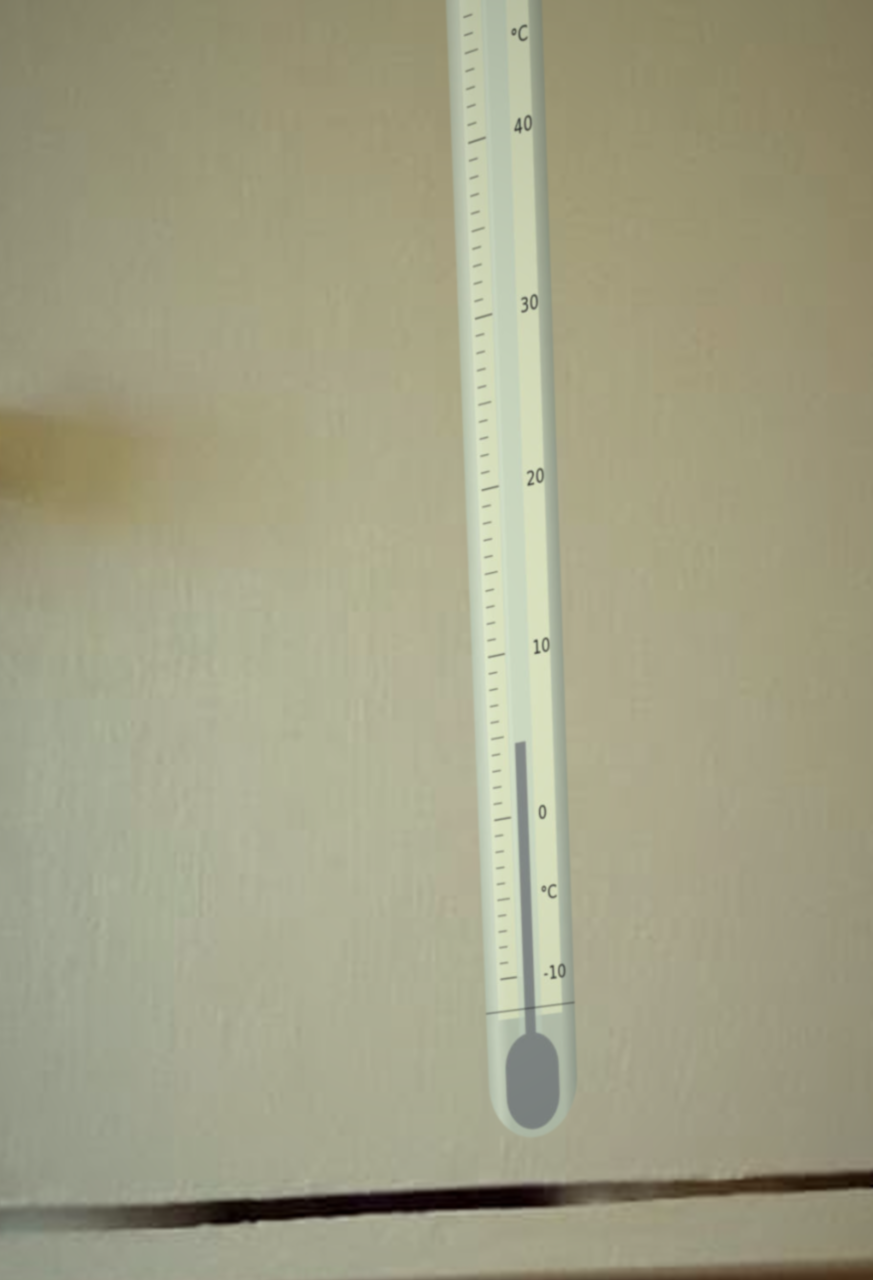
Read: 4.5°C
